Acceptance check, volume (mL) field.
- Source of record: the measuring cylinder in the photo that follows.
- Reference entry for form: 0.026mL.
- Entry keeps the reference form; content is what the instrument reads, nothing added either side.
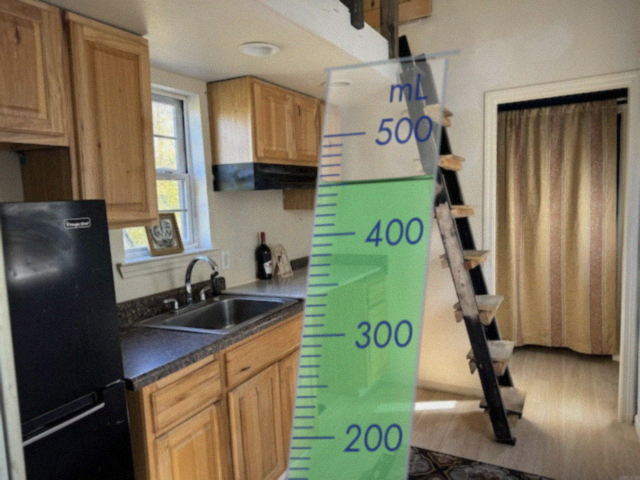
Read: 450mL
